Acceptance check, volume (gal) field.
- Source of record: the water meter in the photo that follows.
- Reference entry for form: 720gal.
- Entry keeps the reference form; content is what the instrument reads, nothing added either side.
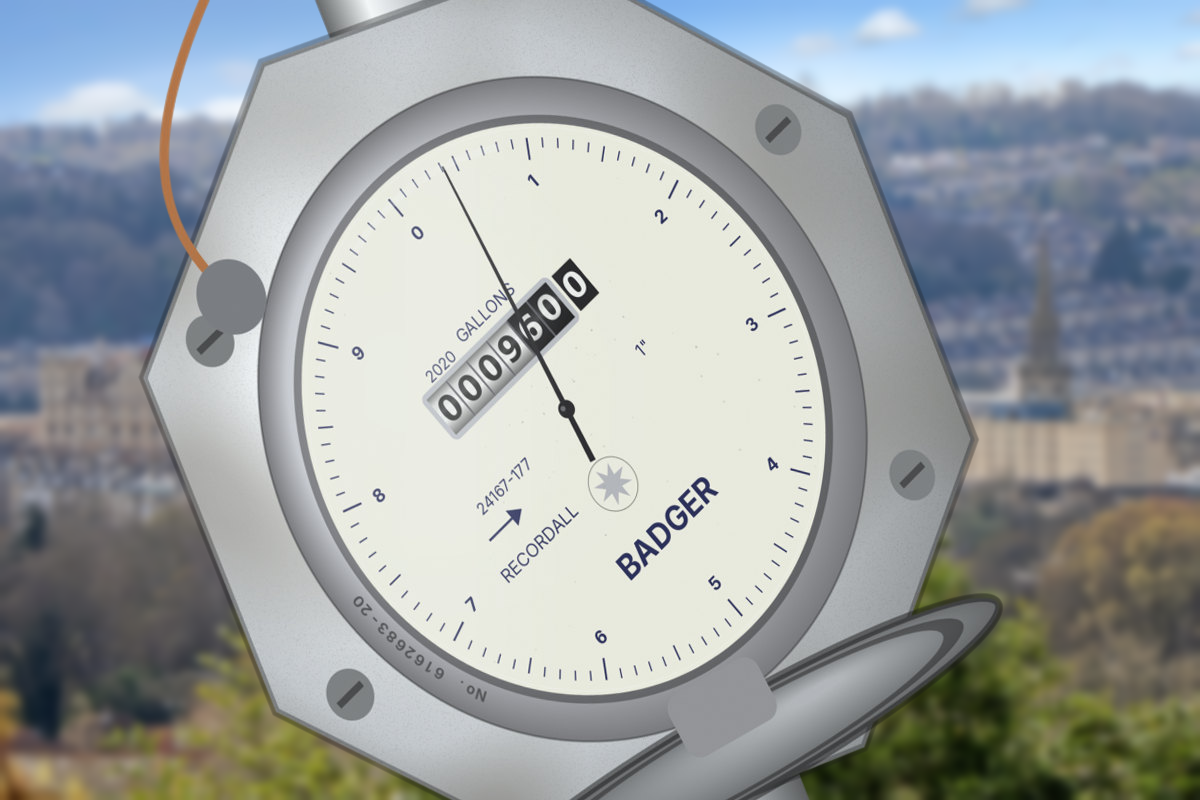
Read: 9600.4gal
